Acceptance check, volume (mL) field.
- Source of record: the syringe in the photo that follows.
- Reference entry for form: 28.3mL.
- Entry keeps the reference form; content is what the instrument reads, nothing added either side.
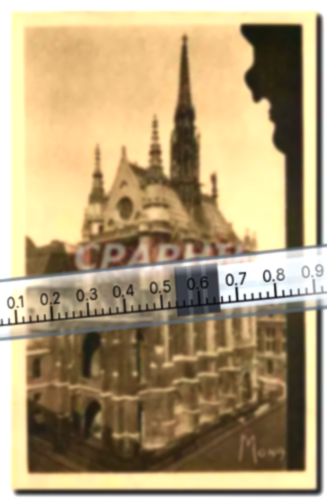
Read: 0.54mL
